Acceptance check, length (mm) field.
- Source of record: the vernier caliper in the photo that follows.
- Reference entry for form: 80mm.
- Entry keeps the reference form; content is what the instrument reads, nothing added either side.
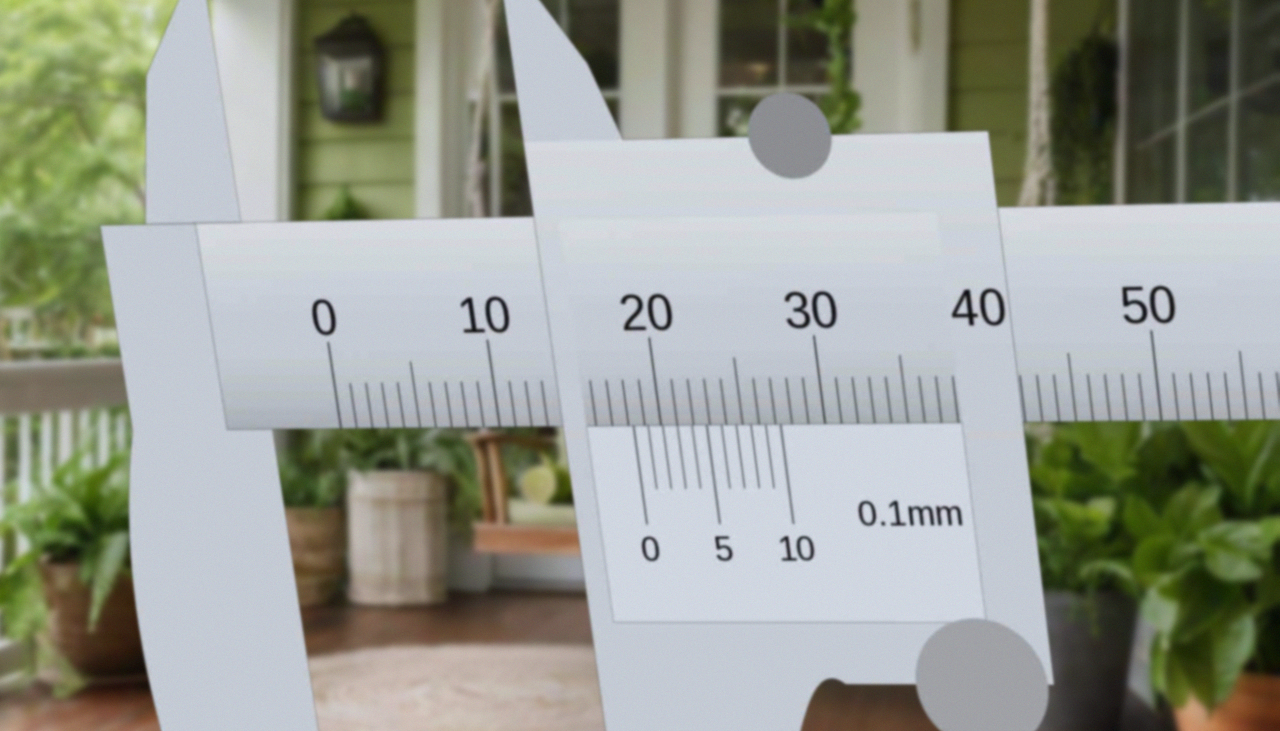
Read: 18.3mm
